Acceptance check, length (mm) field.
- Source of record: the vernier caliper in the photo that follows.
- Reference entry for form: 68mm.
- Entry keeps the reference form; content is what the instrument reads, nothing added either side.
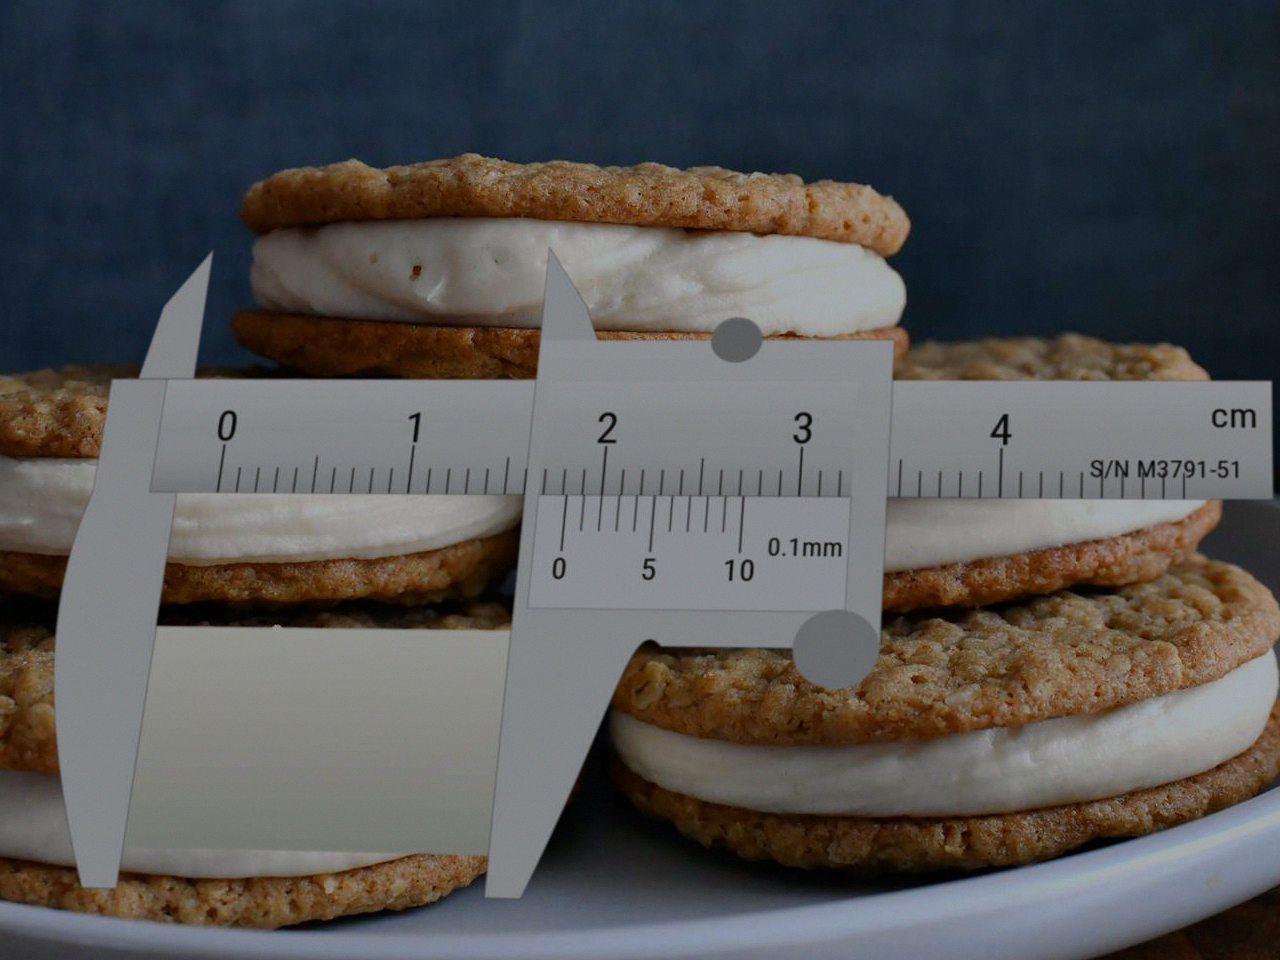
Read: 18.2mm
